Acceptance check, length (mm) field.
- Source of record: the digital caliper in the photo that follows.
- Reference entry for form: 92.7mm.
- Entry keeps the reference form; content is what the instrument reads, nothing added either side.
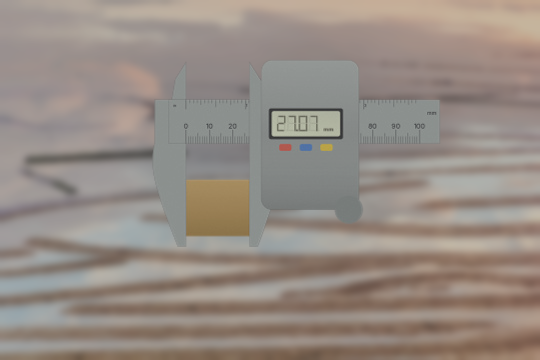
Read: 27.07mm
